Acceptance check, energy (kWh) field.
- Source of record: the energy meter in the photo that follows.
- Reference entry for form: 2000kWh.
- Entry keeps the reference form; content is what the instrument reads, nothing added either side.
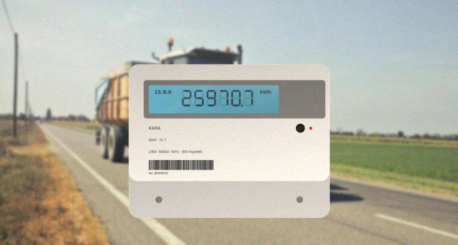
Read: 25970.7kWh
